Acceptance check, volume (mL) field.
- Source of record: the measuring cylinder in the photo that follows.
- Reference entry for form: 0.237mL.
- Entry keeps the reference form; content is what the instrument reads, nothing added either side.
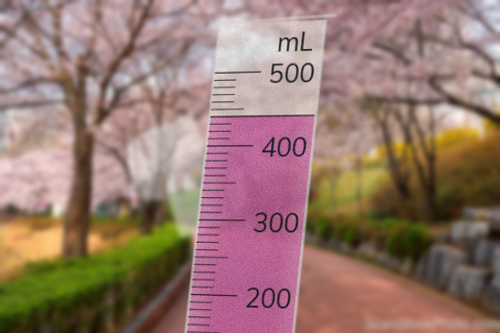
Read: 440mL
